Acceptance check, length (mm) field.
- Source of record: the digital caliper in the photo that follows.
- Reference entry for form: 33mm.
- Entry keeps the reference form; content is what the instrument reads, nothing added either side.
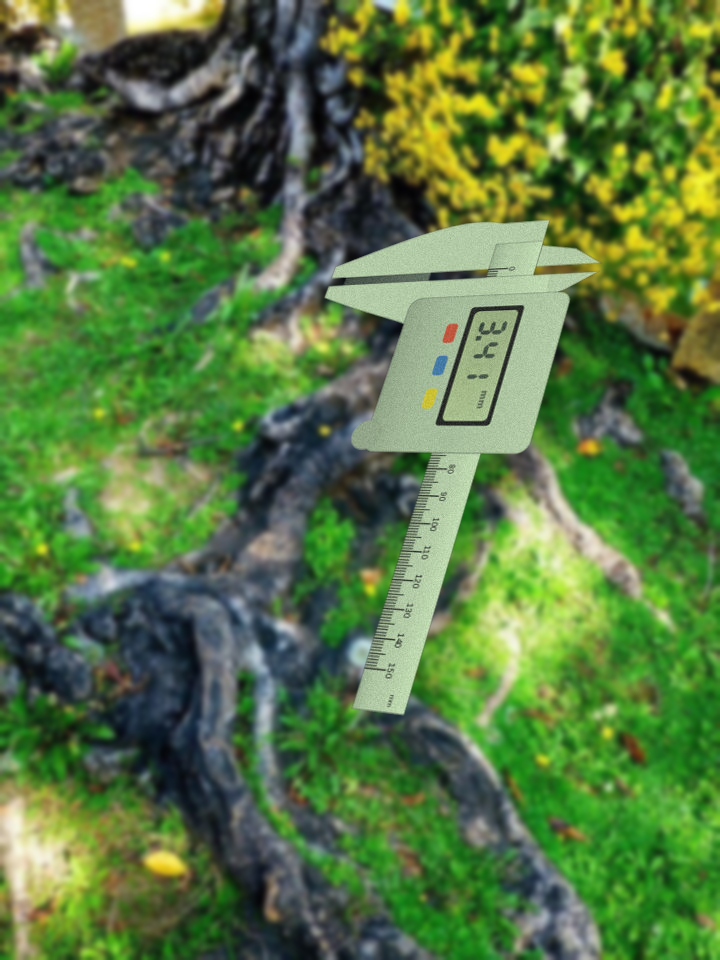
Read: 3.41mm
